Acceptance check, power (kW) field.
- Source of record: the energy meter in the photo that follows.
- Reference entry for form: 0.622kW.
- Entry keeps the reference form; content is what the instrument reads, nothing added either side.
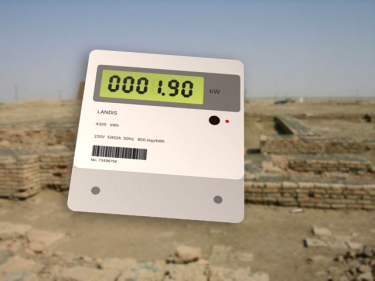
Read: 1.90kW
